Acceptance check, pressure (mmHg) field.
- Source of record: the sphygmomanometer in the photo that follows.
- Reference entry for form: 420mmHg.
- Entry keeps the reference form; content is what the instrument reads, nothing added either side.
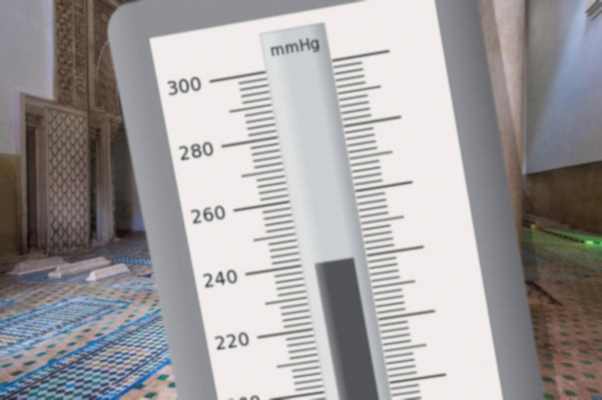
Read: 240mmHg
